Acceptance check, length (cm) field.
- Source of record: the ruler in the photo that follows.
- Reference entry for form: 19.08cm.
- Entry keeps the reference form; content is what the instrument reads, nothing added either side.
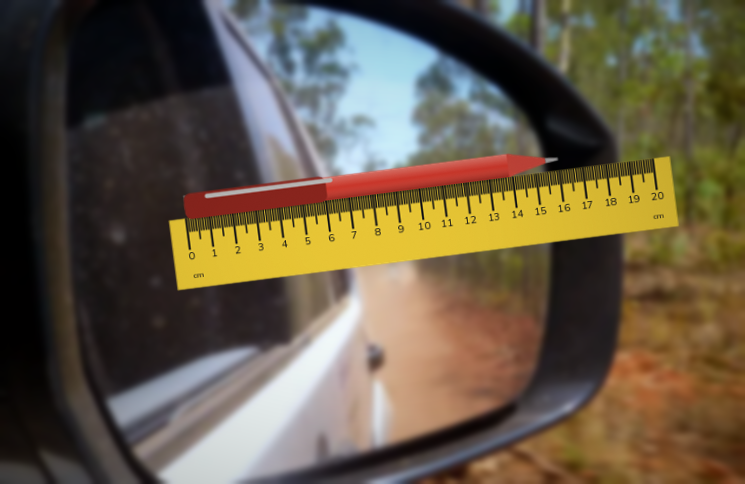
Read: 16cm
